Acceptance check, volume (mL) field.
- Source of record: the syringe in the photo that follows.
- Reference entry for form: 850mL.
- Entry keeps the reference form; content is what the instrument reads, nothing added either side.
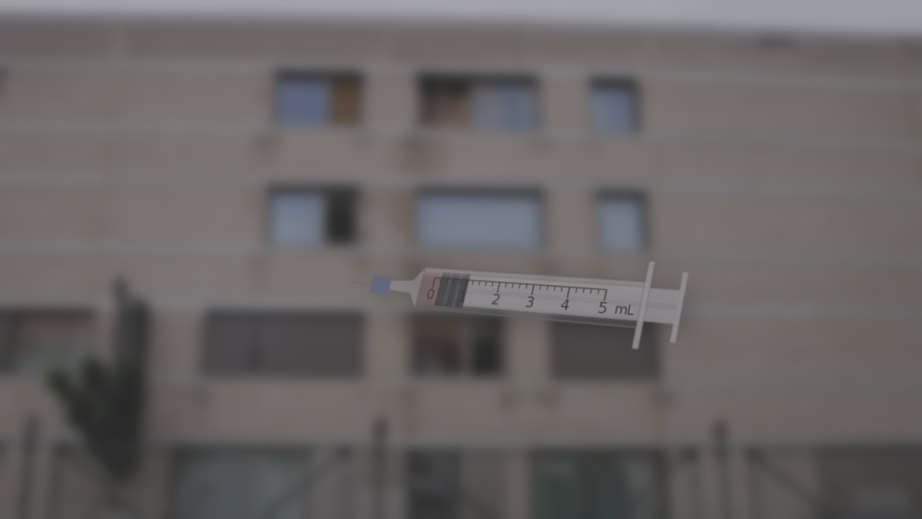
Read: 0.2mL
